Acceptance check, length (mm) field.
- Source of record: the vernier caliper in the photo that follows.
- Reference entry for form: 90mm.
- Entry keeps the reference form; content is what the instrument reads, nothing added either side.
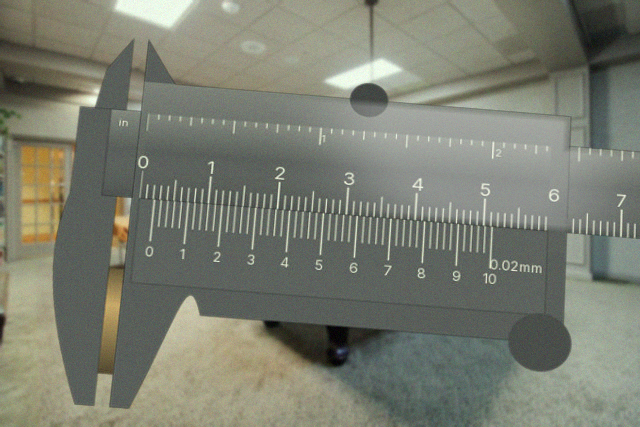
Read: 2.2mm
